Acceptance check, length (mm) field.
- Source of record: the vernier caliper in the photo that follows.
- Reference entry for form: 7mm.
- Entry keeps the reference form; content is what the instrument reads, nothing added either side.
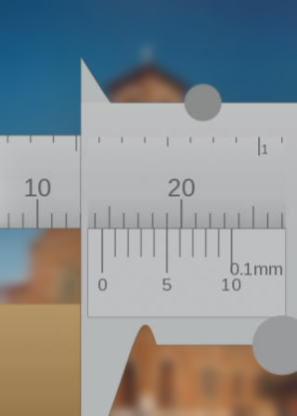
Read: 14.5mm
